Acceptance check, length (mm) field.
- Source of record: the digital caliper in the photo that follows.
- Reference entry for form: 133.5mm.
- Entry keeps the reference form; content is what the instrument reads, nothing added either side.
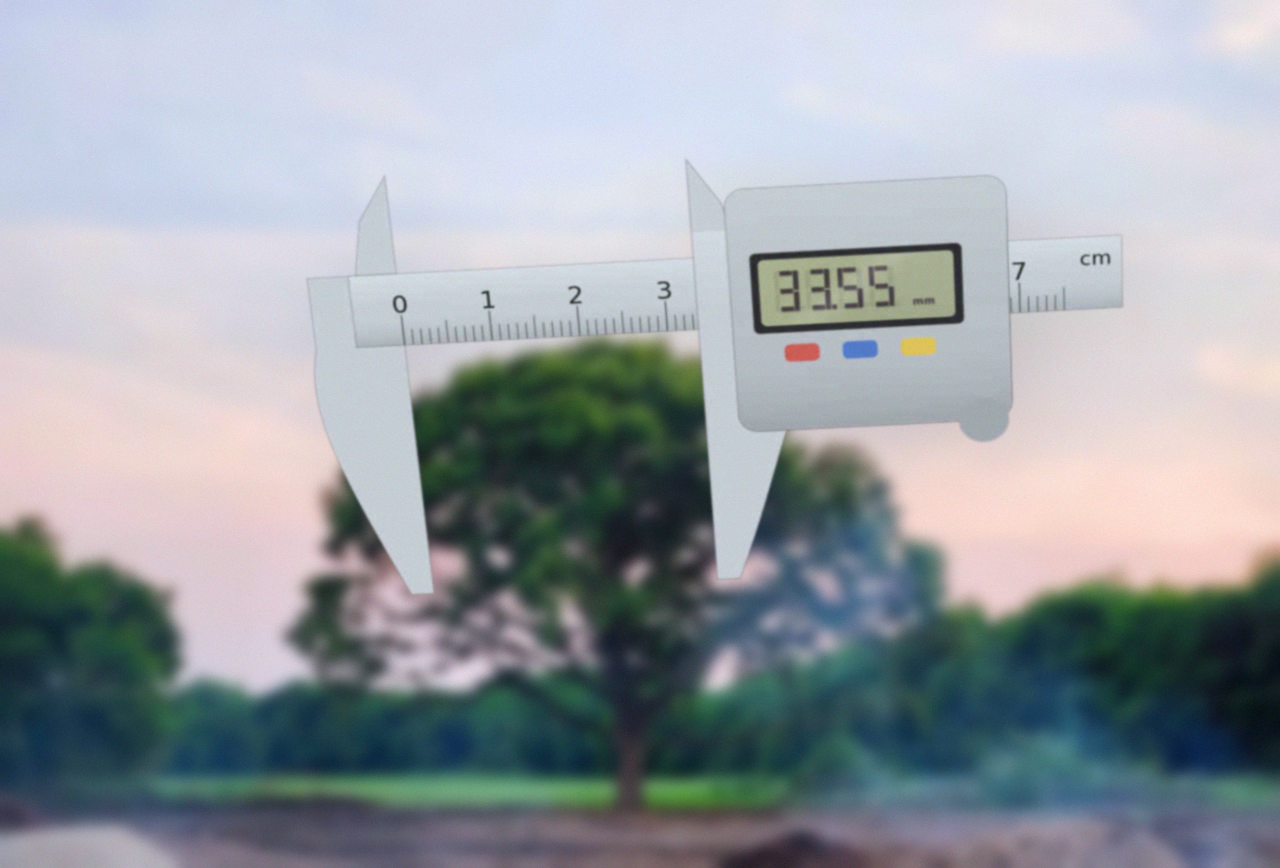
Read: 33.55mm
